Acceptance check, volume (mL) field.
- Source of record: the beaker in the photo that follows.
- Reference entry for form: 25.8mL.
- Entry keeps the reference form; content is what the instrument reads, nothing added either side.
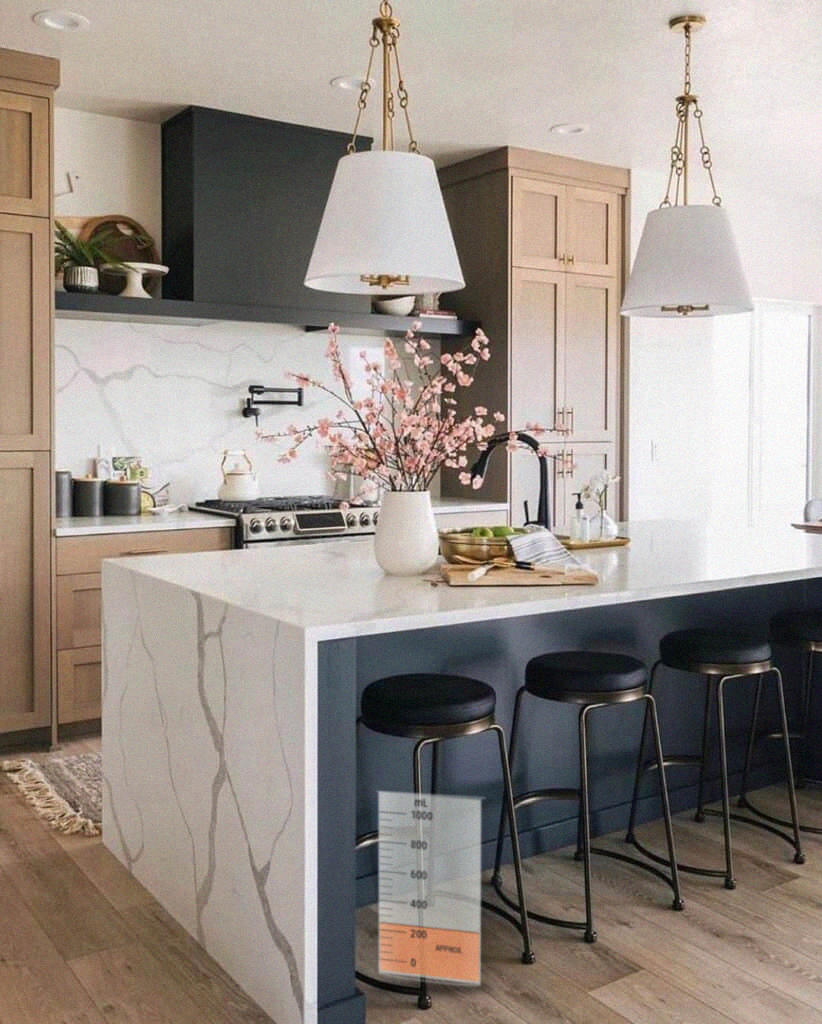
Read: 250mL
